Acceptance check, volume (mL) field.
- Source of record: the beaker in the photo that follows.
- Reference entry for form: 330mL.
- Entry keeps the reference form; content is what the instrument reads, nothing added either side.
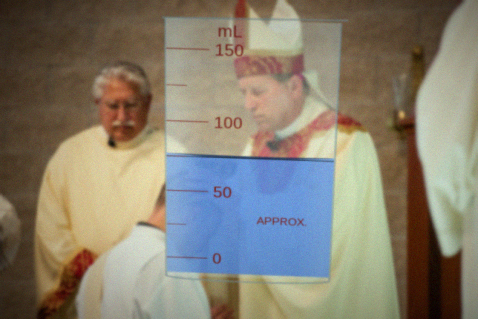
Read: 75mL
